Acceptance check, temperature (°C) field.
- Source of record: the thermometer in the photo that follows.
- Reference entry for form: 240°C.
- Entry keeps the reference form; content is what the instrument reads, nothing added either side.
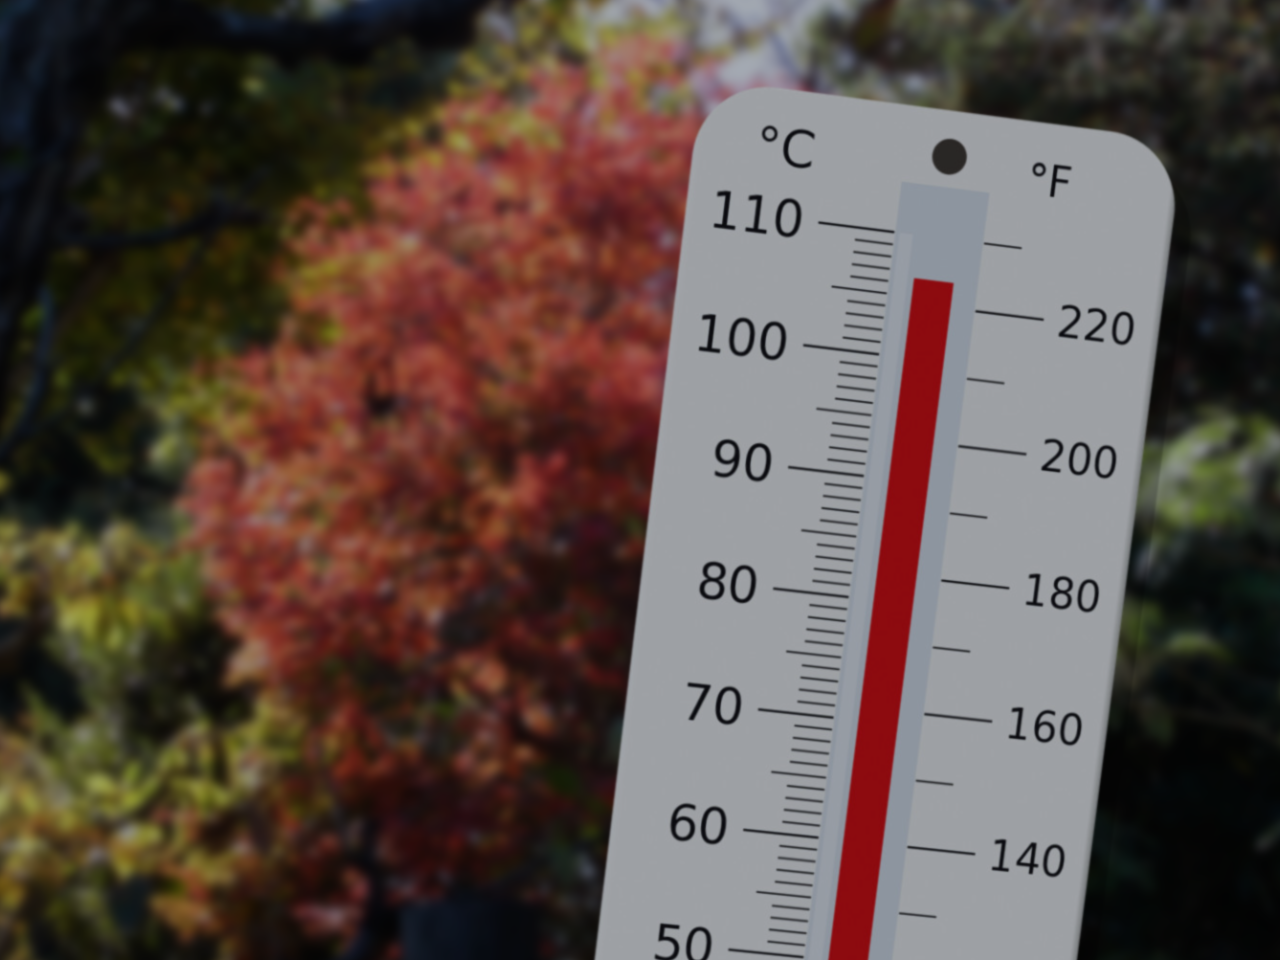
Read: 106.5°C
